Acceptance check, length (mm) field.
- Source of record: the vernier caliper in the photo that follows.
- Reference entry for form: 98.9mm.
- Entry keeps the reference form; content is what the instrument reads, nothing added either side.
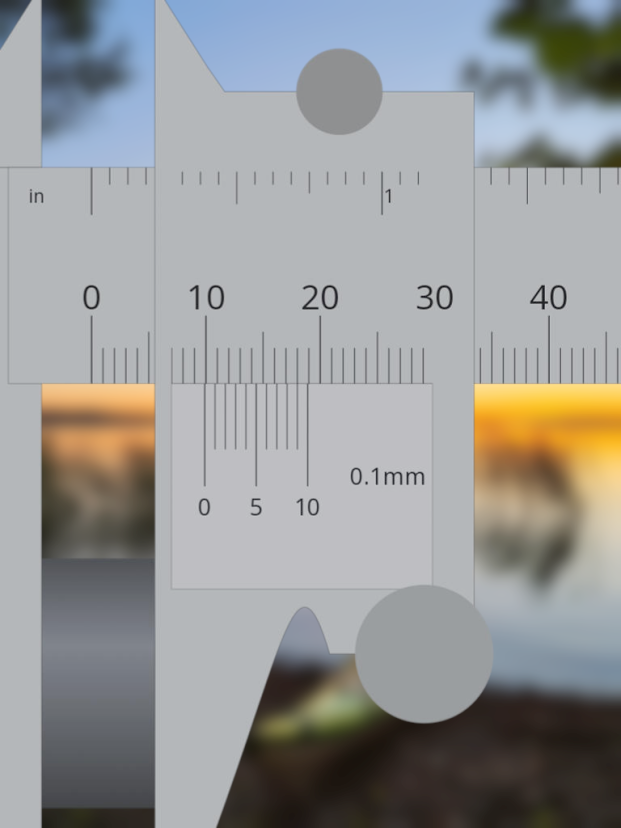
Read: 9.9mm
